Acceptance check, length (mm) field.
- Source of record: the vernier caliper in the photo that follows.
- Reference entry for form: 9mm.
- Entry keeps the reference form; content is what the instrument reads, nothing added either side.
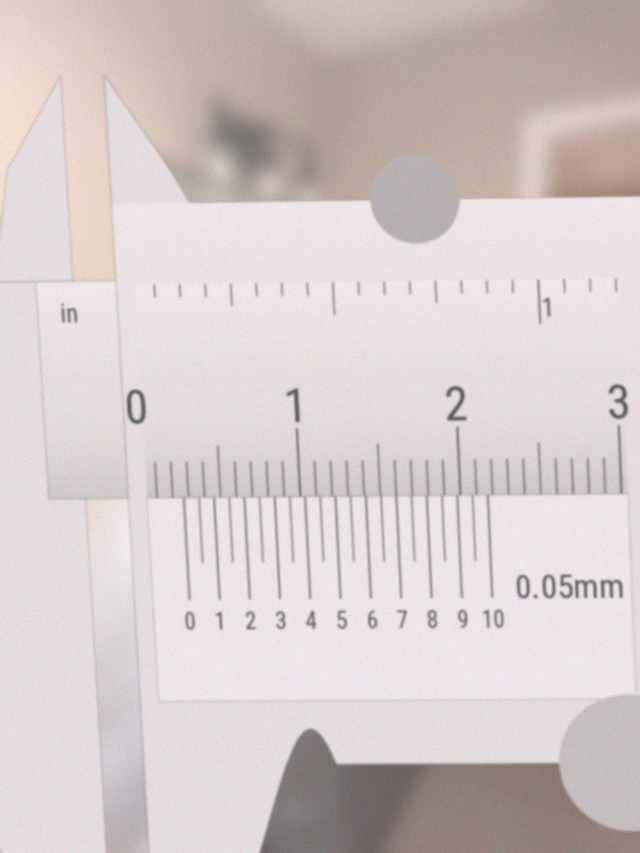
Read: 2.7mm
